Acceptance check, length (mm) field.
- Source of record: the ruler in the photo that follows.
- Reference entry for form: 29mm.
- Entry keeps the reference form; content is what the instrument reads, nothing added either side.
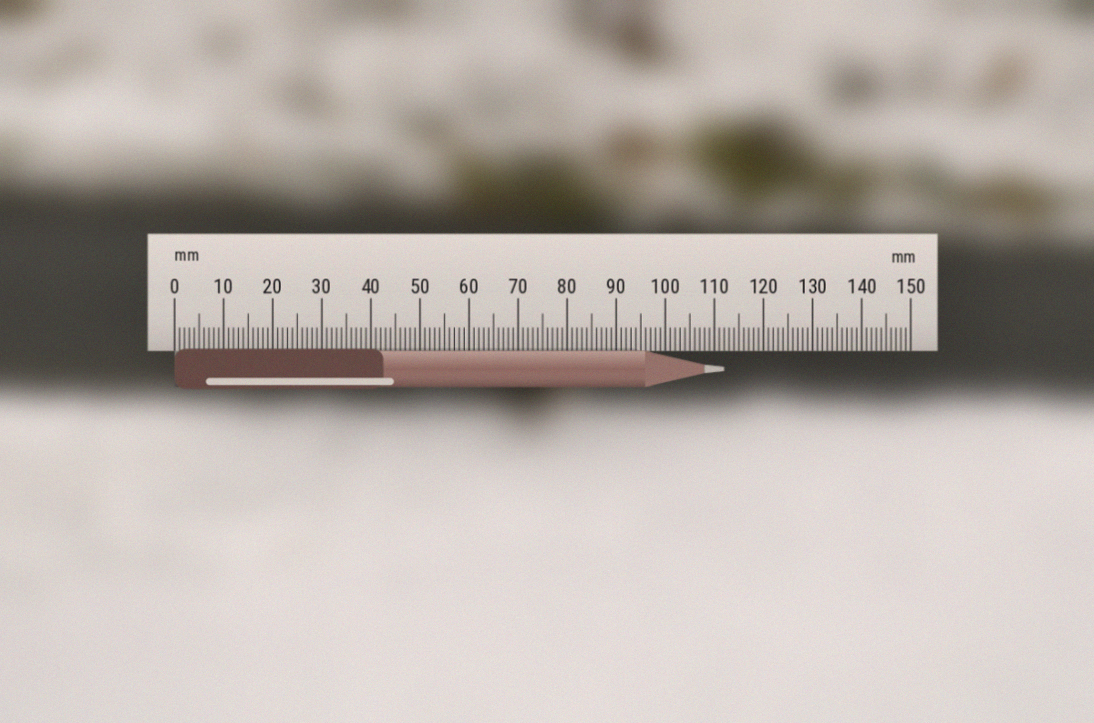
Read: 112mm
